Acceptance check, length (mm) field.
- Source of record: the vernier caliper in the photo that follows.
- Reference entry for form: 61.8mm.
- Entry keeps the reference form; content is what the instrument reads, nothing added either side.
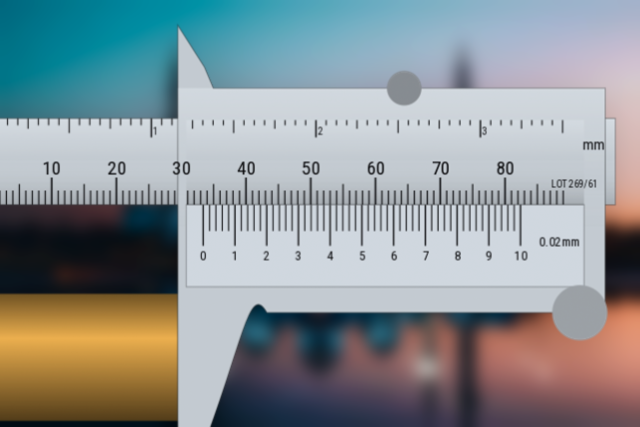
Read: 33.4mm
